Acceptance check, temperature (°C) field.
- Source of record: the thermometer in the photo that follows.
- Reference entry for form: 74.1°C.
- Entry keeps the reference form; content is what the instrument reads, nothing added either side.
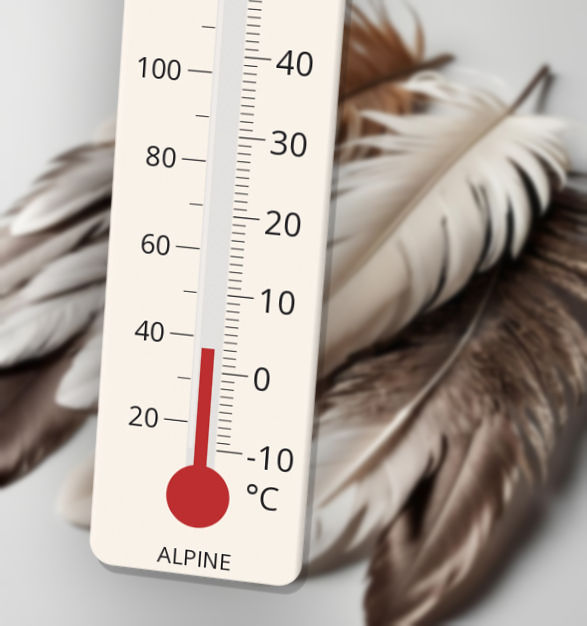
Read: 3°C
